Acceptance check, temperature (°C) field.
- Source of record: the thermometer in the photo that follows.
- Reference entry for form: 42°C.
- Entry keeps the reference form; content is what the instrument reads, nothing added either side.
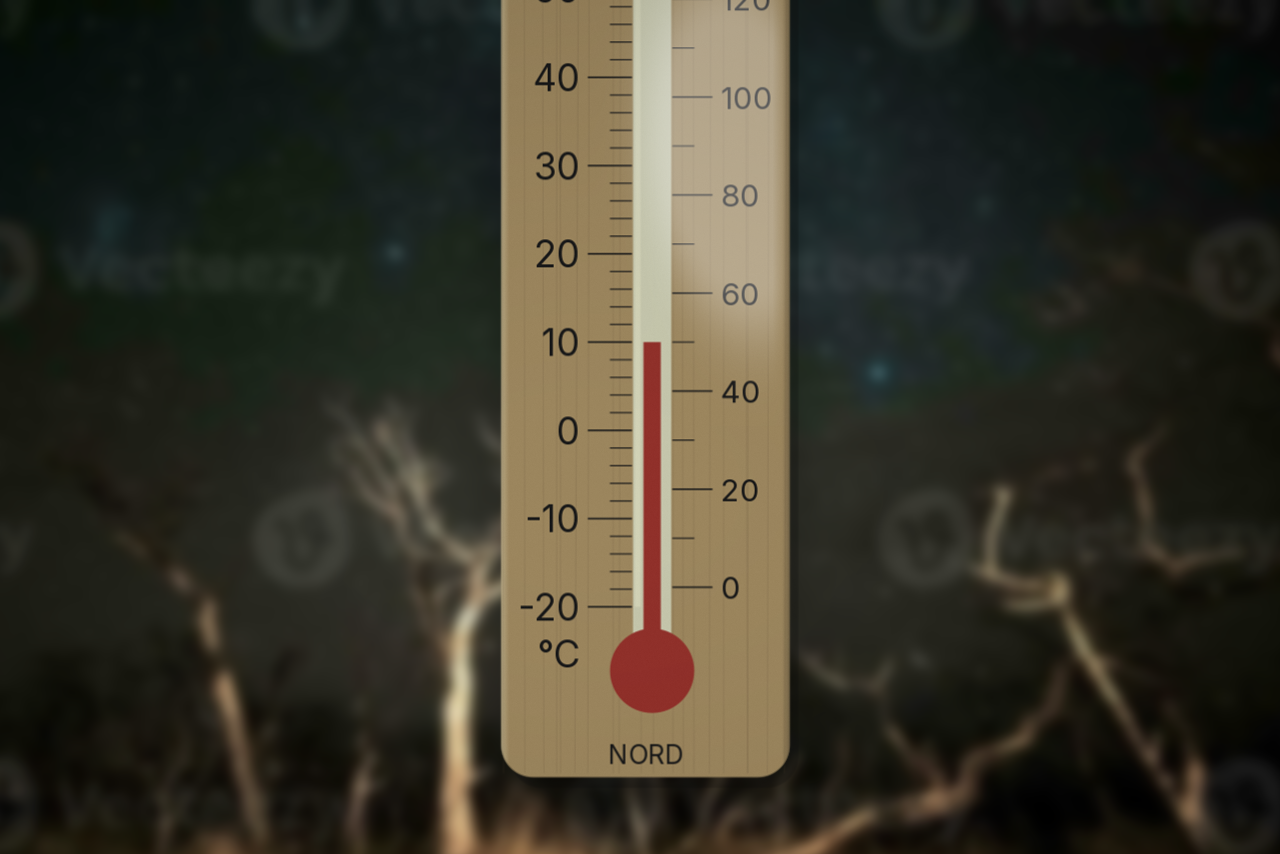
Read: 10°C
